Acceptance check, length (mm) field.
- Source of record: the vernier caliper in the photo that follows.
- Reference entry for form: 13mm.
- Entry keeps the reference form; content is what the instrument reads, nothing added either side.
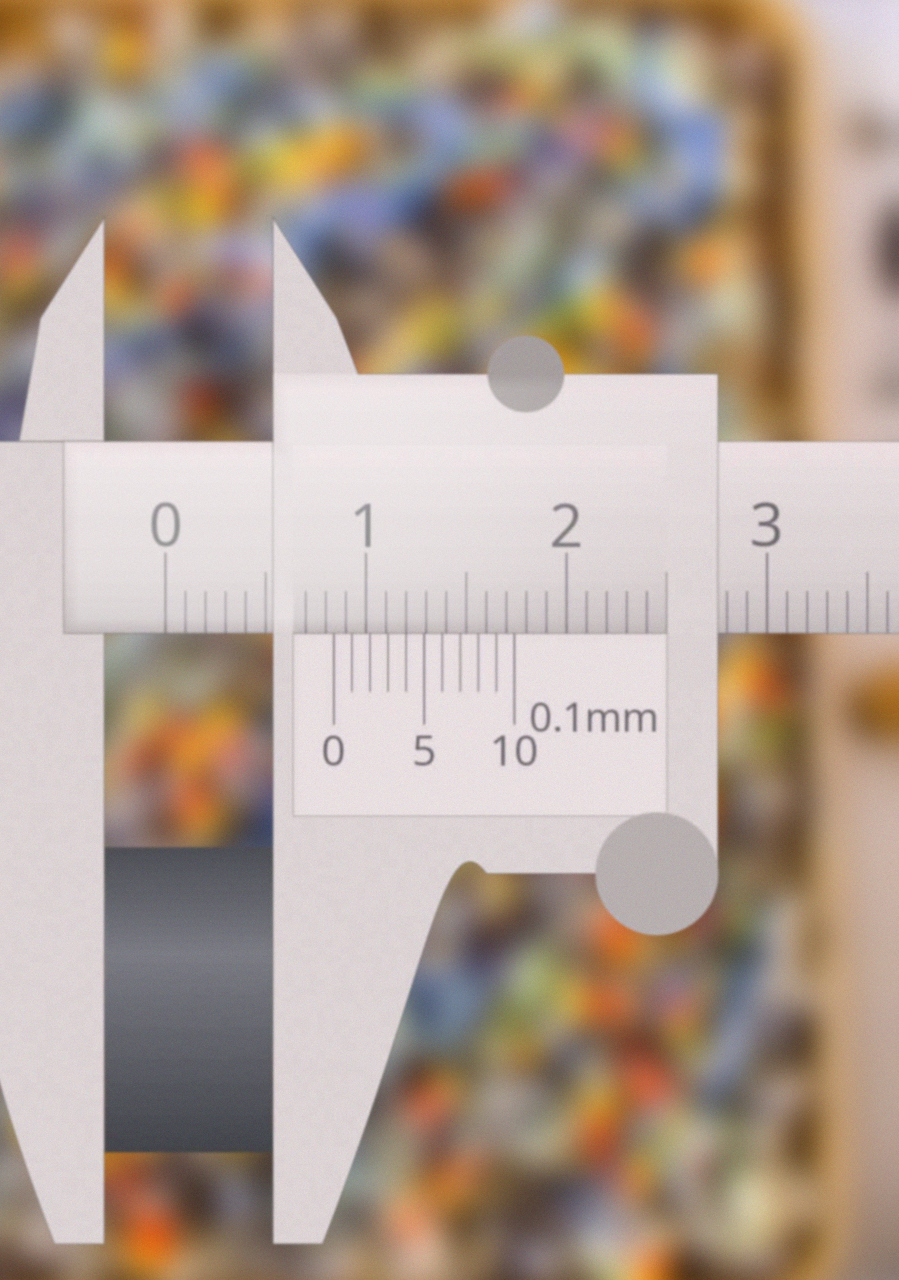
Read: 8.4mm
